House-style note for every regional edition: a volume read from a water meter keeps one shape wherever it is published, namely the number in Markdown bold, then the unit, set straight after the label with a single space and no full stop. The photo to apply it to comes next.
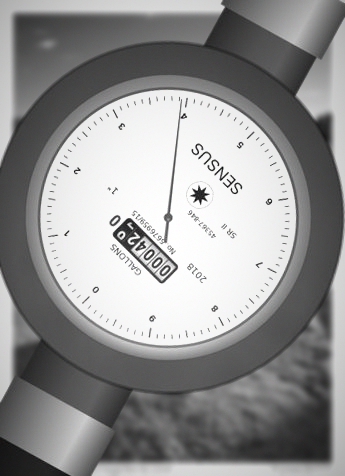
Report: **4263.9** gal
